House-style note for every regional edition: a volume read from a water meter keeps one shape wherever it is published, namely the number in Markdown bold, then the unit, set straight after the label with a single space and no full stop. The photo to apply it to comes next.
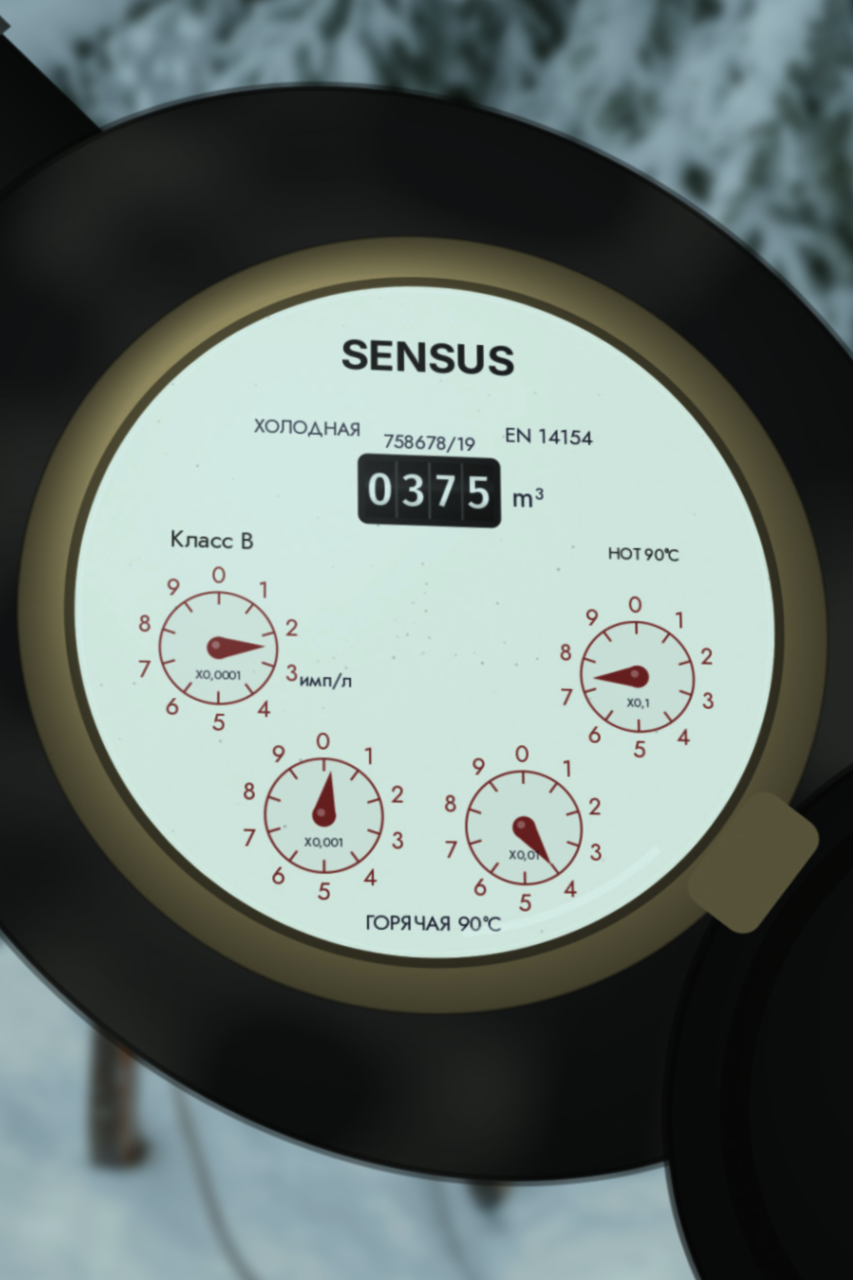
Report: **375.7402** m³
